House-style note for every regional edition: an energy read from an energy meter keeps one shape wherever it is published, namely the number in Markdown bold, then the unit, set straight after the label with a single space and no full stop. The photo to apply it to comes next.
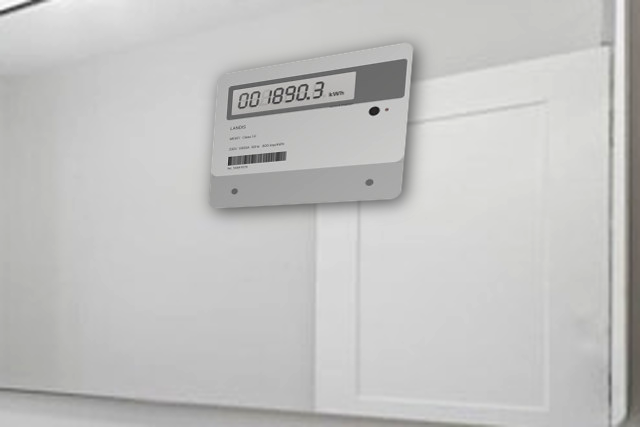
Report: **1890.3** kWh
